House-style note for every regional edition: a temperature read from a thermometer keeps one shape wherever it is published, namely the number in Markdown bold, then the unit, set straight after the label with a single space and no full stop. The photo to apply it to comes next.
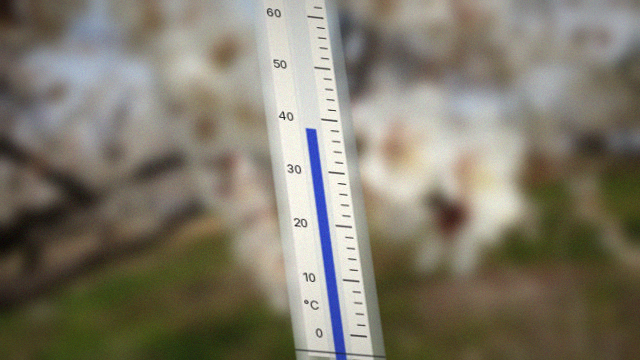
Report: **38** °C
